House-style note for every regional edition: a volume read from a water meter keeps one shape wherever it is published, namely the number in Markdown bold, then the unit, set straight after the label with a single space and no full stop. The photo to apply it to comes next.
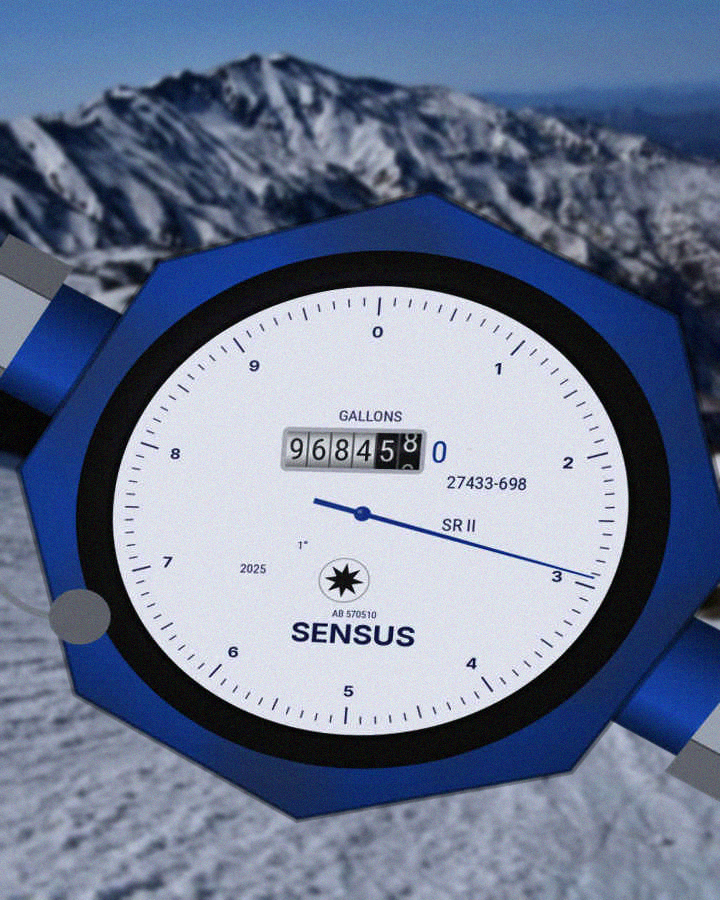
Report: **9684582.9** gal
